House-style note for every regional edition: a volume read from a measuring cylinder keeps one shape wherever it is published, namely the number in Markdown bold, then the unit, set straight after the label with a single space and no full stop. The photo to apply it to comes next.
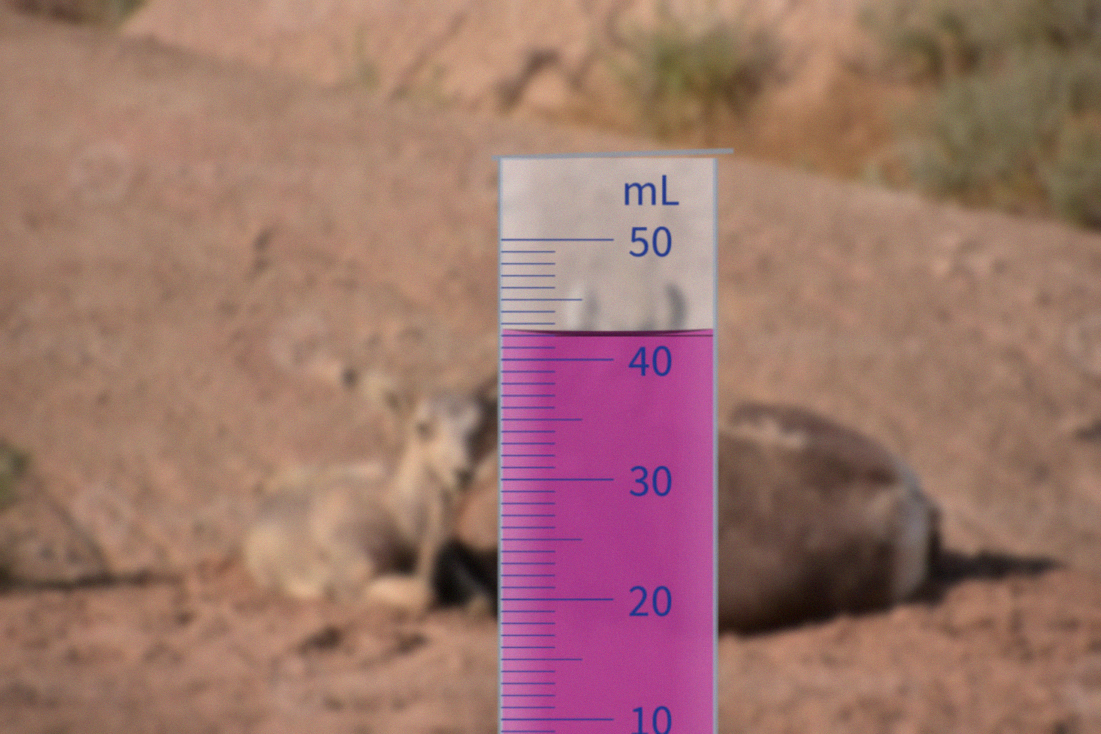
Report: **42** mL
